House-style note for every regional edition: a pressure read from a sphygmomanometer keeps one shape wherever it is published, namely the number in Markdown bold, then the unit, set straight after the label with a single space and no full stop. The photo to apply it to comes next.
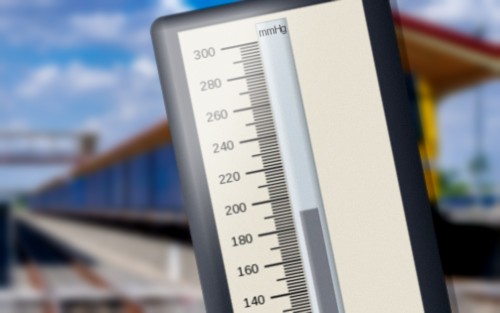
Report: **190** mmHg
